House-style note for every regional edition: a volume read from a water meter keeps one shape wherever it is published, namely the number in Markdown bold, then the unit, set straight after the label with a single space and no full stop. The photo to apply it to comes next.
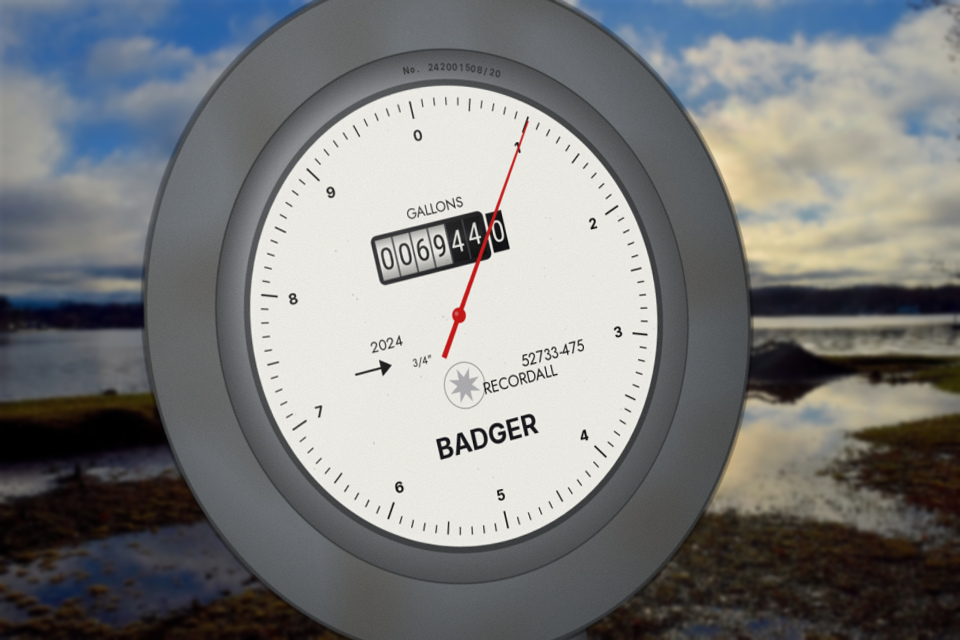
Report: **69441.0** gal
